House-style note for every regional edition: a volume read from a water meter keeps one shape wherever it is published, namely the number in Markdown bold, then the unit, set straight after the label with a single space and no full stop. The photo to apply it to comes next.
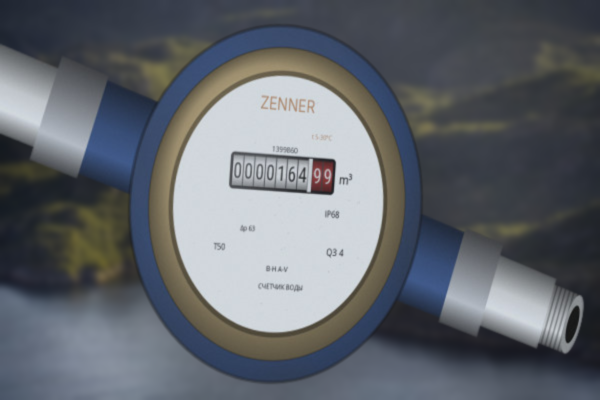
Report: **164.99** m³
